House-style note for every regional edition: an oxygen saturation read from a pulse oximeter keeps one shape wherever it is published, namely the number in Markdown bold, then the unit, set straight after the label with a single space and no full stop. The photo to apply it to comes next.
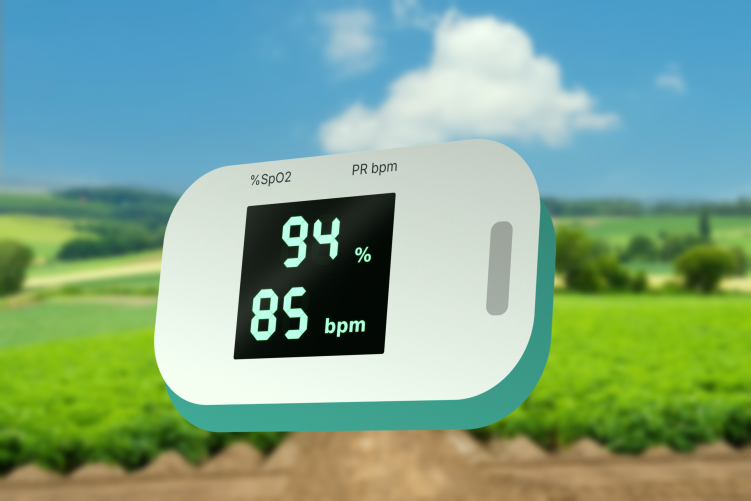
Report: **94** %
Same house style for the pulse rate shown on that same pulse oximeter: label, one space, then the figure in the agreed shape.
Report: **85** bpm
